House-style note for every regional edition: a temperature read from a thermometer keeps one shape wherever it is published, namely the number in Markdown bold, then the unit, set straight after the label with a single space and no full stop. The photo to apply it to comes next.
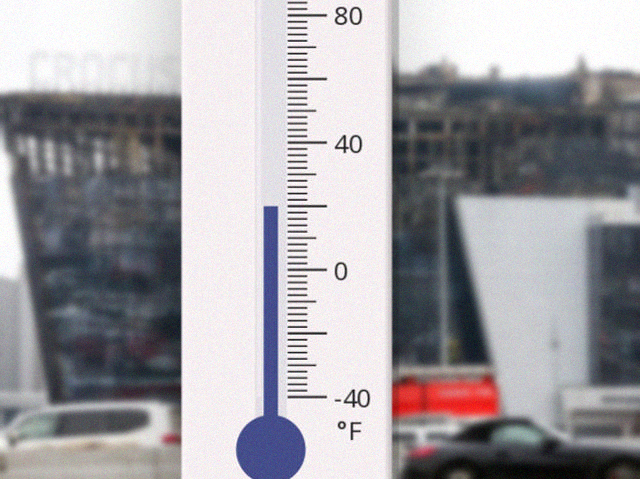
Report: **20** °F
